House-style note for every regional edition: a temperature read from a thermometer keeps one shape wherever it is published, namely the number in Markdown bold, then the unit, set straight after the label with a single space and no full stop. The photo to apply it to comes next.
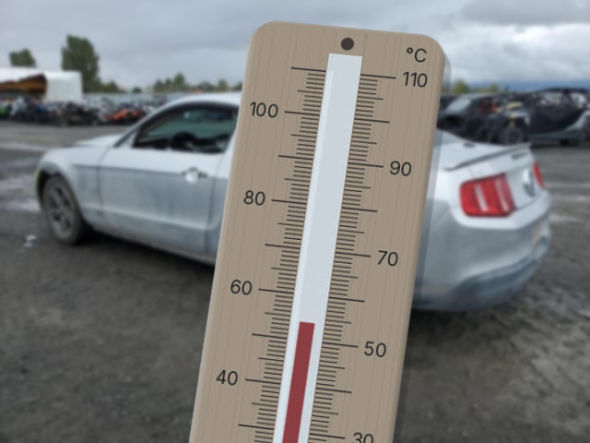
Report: **54** °C
